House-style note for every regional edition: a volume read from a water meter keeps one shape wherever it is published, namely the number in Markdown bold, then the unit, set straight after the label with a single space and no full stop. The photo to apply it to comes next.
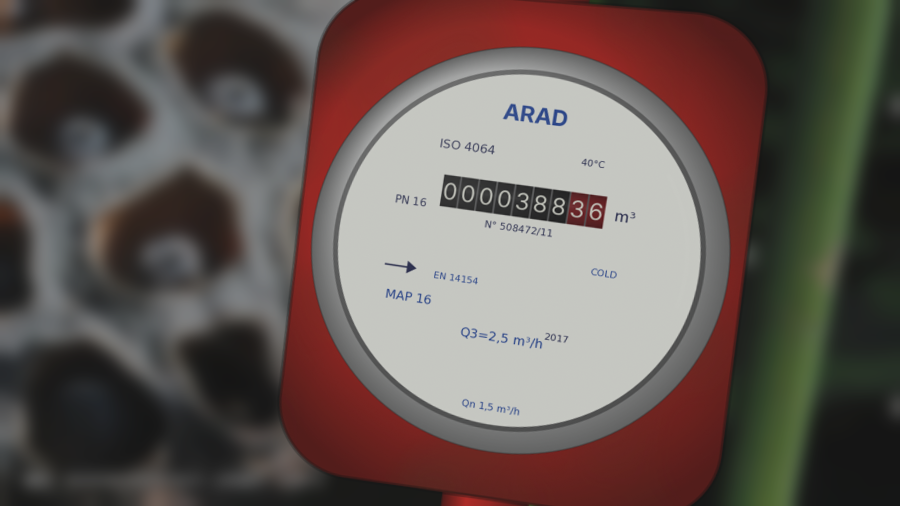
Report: **388.36** m³
